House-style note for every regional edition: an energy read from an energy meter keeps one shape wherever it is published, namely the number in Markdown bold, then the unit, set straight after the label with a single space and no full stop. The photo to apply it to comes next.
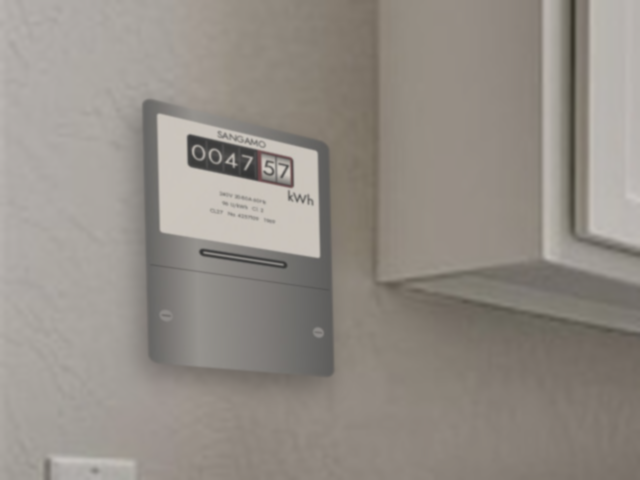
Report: **47.57** kWh
